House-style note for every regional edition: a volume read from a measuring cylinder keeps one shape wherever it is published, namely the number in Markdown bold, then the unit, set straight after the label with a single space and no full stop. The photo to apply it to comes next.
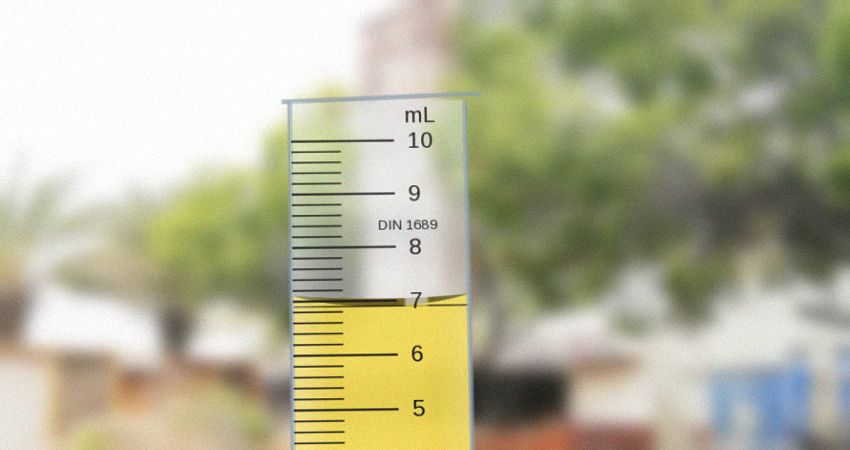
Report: **6.9** mL
